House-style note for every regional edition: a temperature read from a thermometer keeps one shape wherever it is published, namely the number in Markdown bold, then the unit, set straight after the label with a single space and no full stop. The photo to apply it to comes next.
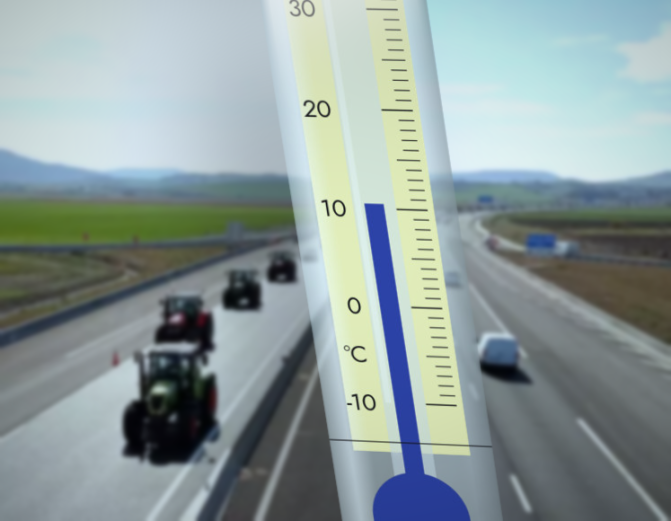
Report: **10.5** °C
